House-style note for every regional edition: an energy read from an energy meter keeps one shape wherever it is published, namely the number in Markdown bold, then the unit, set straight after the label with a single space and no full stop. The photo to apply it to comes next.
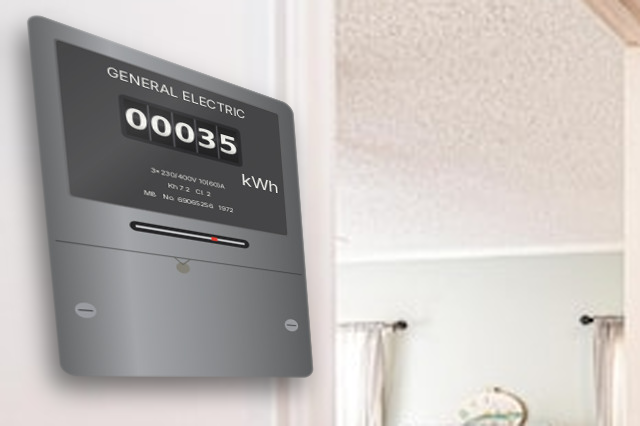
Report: **35** kWh
